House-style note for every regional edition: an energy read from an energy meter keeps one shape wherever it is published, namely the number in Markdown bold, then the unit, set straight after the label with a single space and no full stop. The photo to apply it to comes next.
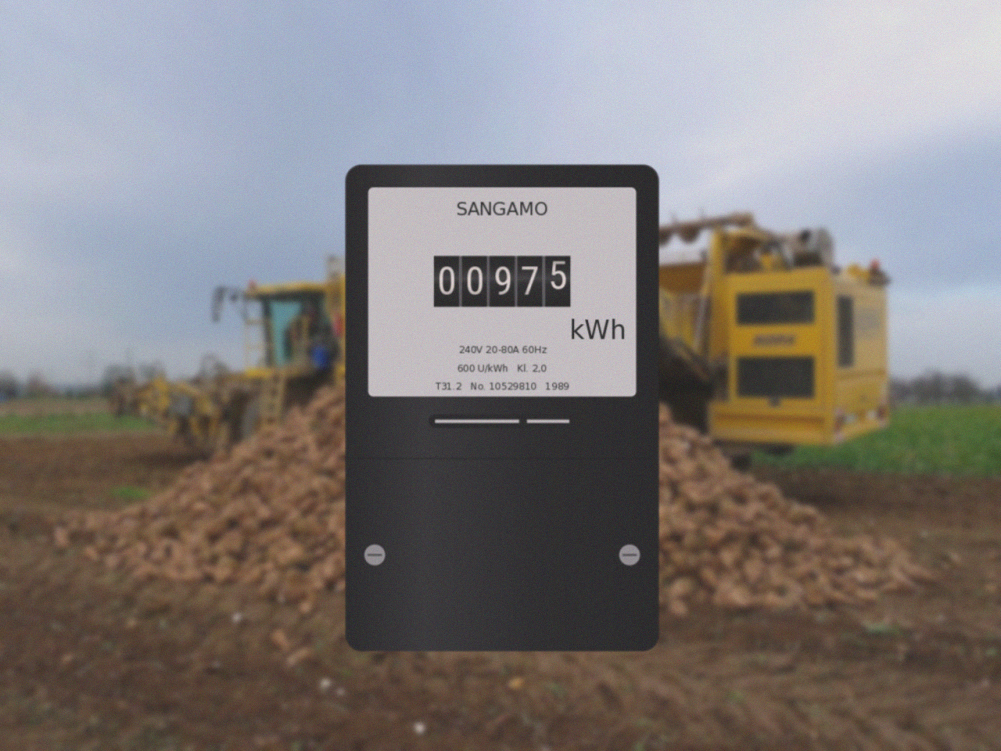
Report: **975** kWh
